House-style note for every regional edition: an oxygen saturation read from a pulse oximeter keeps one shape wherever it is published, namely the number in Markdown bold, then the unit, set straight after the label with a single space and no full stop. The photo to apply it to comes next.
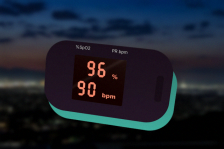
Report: **96** %
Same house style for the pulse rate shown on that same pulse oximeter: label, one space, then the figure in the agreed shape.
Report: **90** bpm
